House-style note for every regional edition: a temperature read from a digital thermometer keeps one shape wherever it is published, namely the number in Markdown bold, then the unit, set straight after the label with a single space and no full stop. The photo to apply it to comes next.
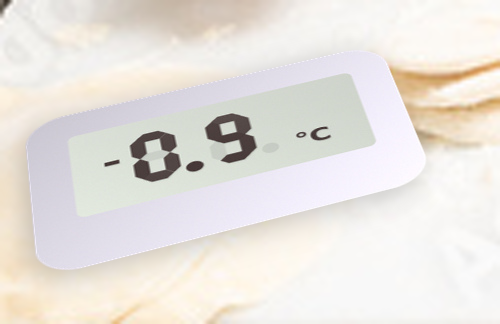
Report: **-0.9** °C
